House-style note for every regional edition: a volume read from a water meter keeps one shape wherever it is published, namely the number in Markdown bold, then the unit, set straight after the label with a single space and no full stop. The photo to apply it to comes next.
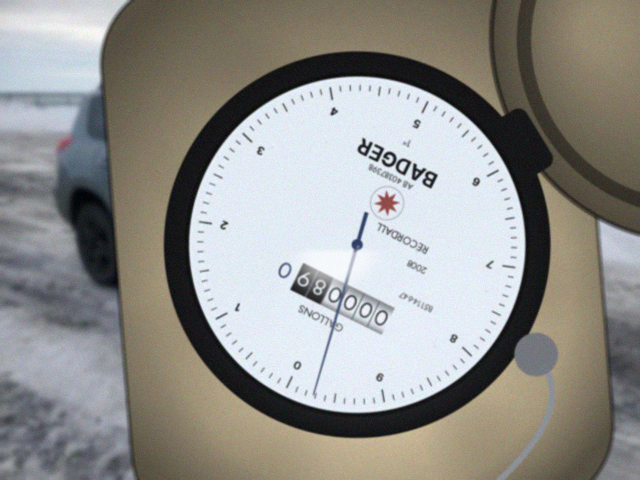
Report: **889.7** gal
